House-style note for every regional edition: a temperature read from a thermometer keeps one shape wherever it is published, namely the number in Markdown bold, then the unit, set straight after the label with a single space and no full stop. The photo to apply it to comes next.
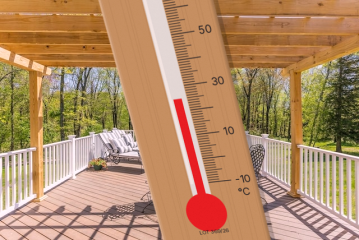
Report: **25** °C
